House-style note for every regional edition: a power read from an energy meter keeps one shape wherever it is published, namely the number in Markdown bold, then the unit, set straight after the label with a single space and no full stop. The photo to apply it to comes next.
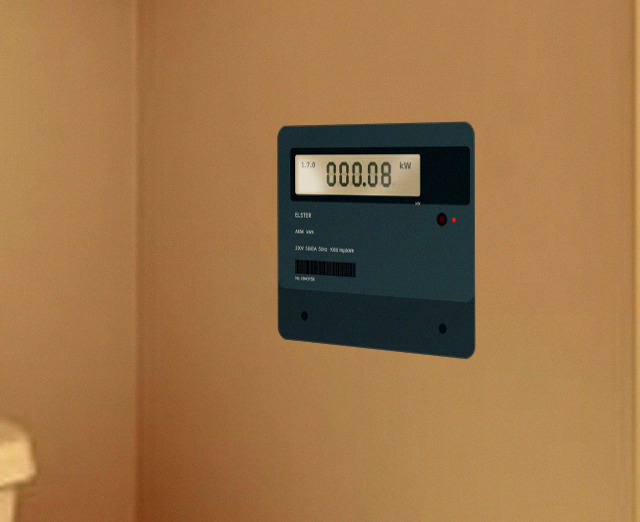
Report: **0.08** kW
